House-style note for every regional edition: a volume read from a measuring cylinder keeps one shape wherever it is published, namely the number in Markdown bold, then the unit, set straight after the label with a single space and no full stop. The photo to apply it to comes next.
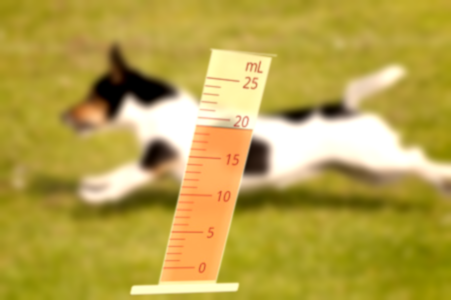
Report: **19** mL
